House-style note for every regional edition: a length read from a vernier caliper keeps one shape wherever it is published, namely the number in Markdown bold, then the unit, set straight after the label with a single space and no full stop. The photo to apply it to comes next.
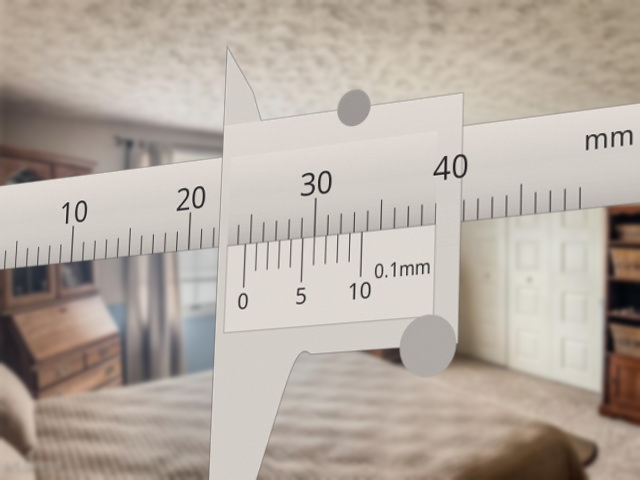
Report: **24.6** mm
